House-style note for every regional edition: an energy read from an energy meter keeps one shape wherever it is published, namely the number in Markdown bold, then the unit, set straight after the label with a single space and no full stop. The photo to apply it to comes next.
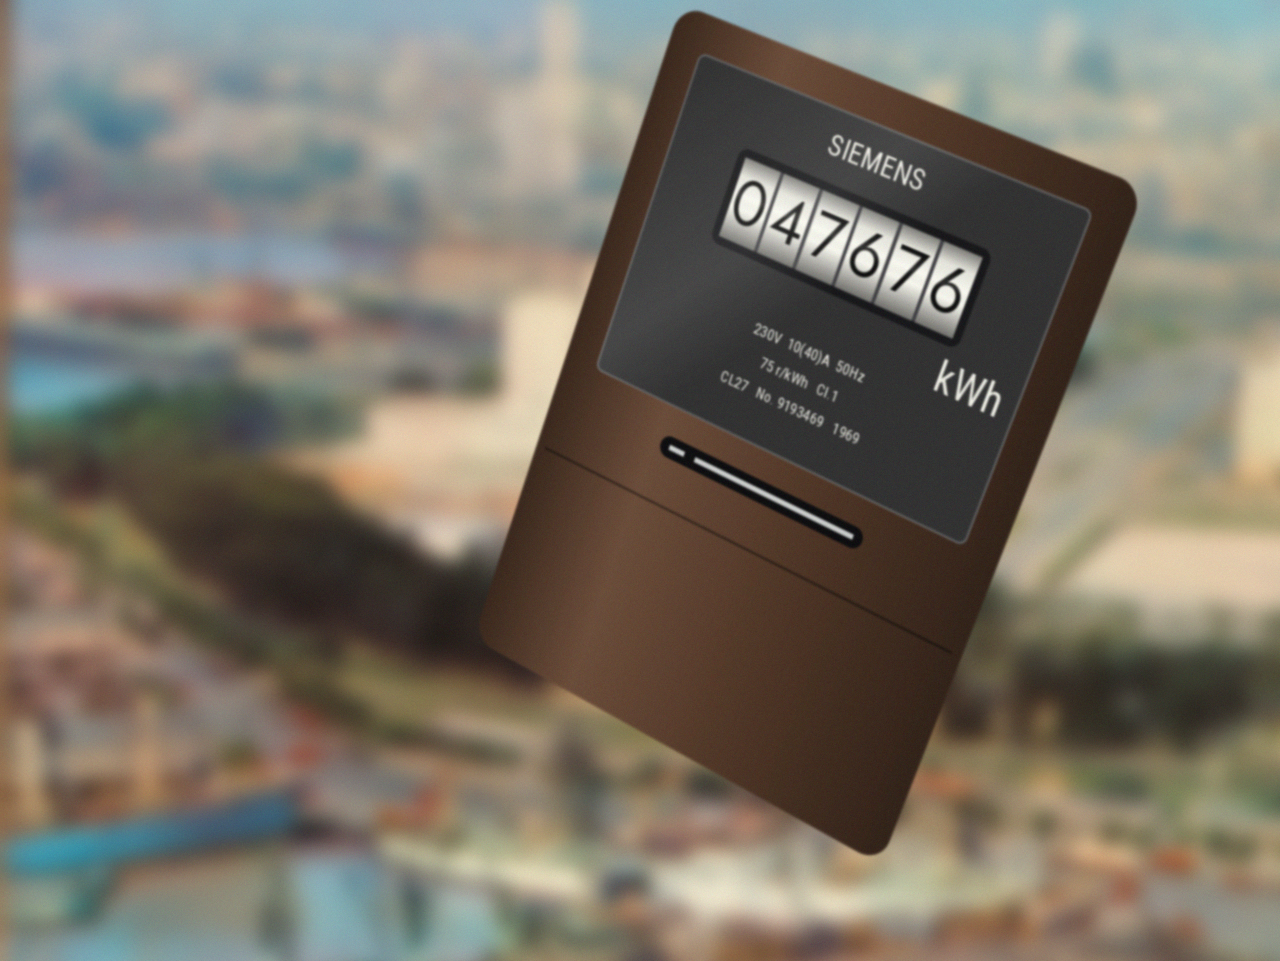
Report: **47676** kWh
